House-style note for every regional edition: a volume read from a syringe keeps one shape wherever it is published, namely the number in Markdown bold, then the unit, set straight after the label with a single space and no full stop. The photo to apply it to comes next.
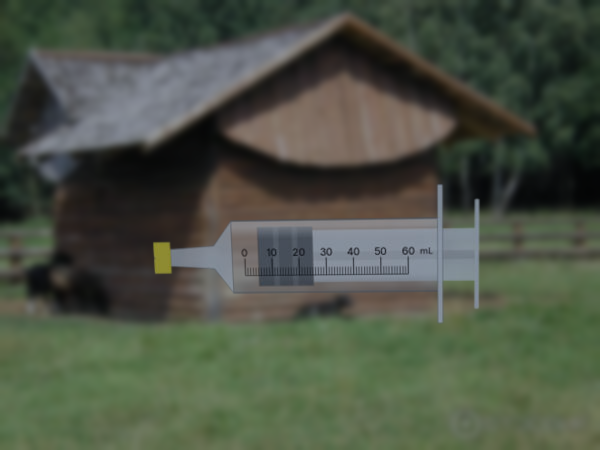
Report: **5** mL
